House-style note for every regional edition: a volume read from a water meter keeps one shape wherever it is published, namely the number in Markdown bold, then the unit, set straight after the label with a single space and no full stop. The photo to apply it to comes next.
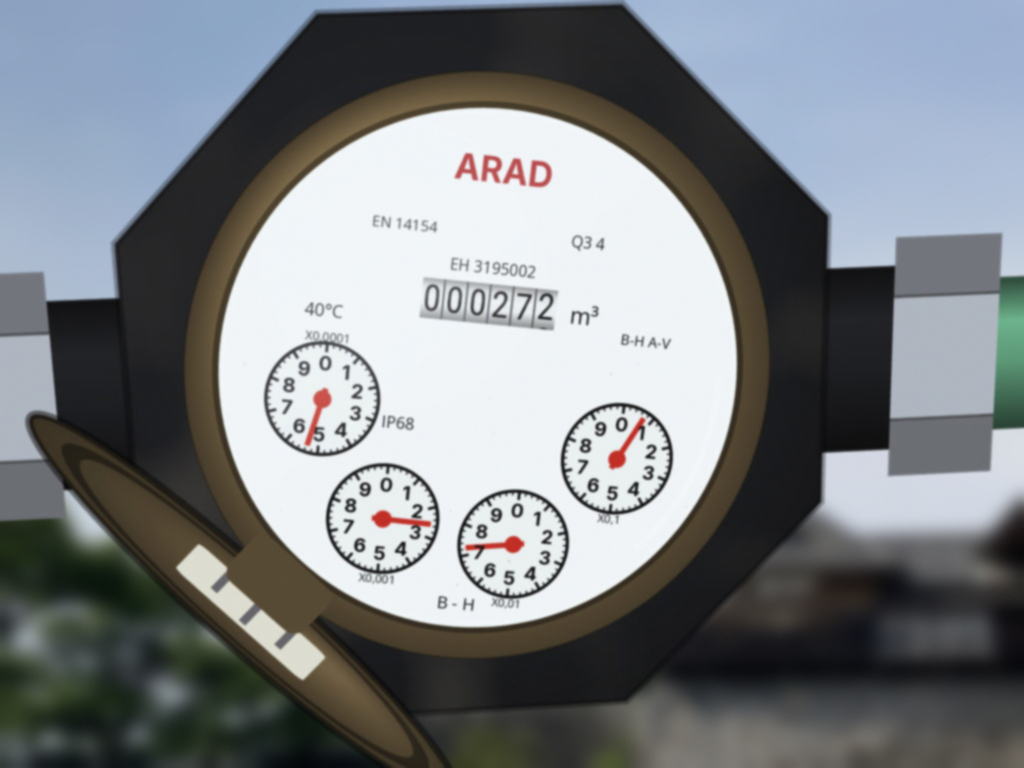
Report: **272.0725** m³
